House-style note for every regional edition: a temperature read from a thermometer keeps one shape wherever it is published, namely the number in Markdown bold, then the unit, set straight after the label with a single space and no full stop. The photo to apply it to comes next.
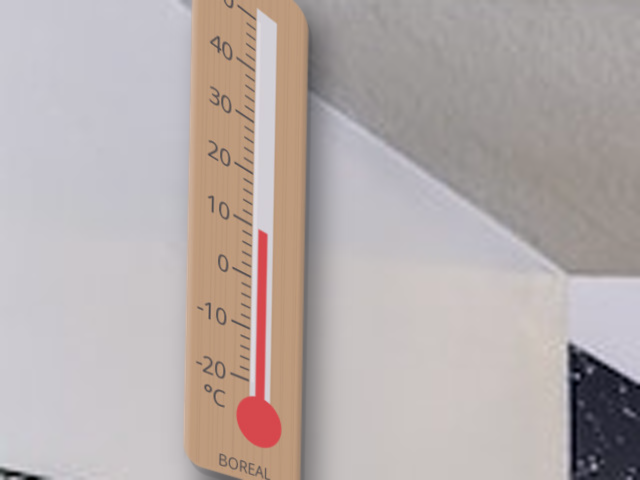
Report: **10** °C
